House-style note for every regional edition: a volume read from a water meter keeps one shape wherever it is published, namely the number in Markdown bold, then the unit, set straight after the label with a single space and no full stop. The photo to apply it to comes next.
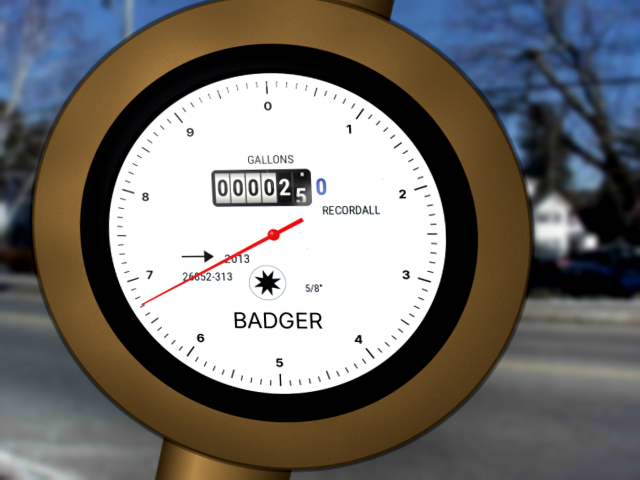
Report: **246.7** gal
